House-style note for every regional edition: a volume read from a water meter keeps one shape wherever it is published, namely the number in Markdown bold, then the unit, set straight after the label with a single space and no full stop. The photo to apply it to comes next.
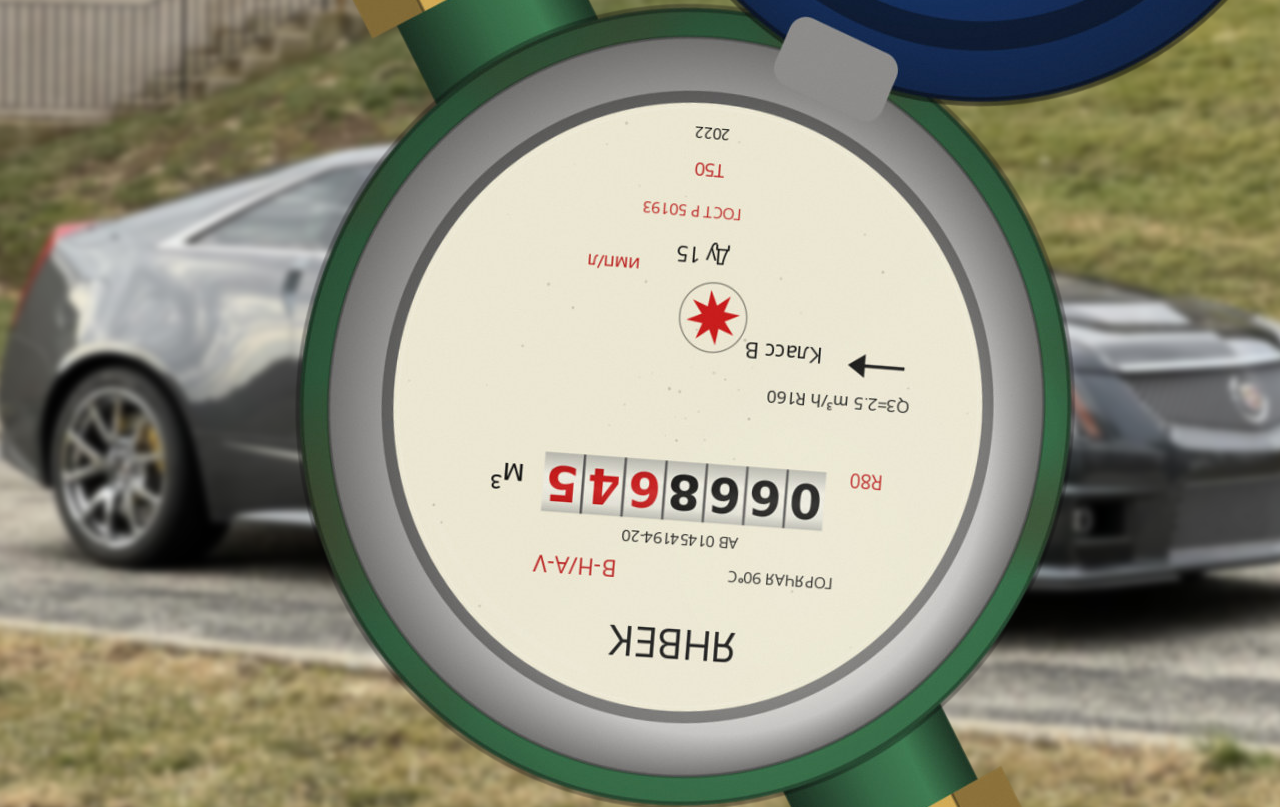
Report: **668.645** m³
